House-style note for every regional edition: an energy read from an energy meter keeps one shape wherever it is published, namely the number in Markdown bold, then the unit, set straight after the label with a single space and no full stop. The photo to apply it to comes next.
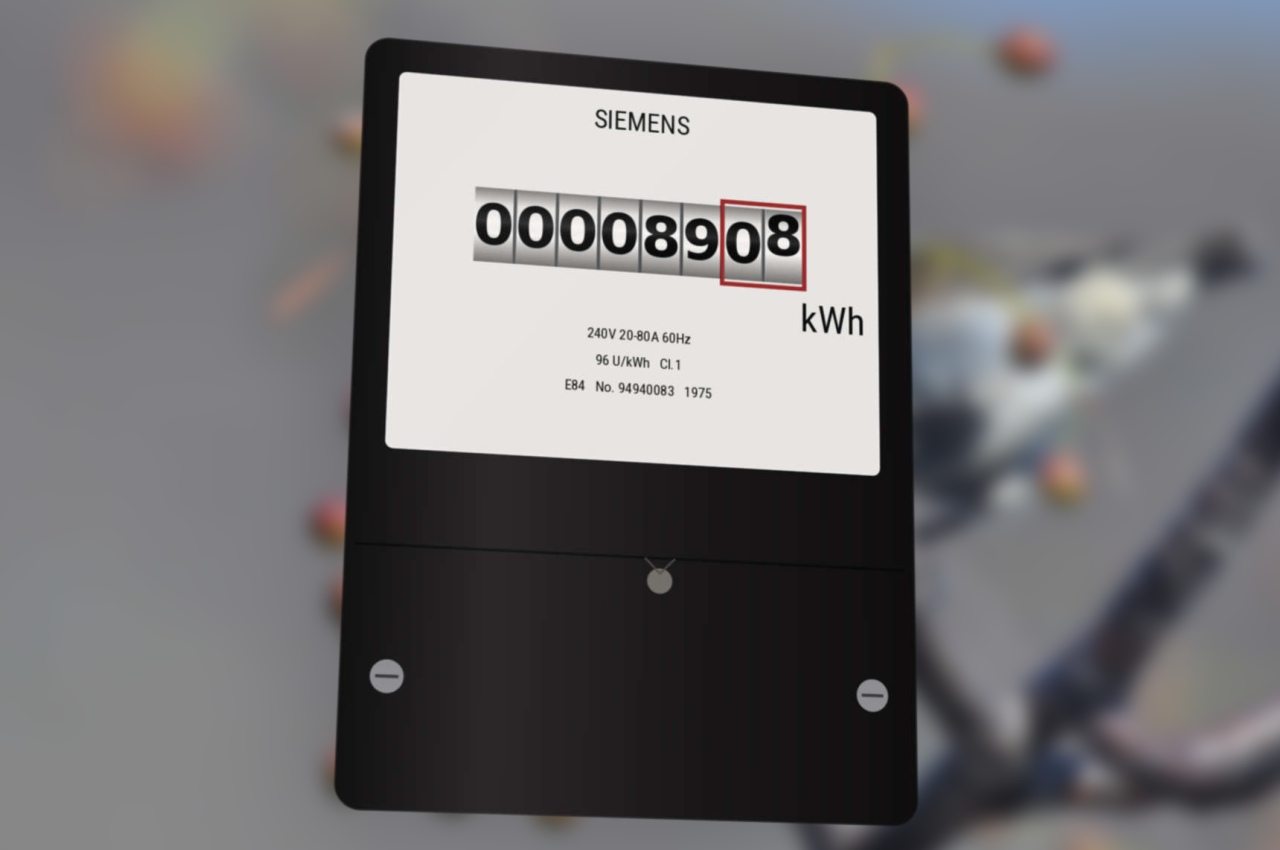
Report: **89.08** kWh
